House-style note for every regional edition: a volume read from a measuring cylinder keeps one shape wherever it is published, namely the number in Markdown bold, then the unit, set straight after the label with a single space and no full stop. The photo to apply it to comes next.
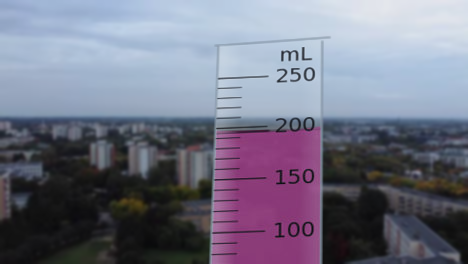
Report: **195** mL
